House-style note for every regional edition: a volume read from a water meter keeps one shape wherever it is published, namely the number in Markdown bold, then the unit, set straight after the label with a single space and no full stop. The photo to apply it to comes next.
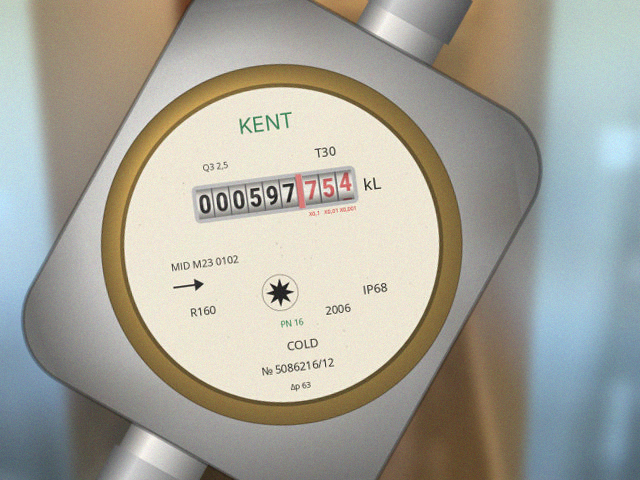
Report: **597.754** kL
